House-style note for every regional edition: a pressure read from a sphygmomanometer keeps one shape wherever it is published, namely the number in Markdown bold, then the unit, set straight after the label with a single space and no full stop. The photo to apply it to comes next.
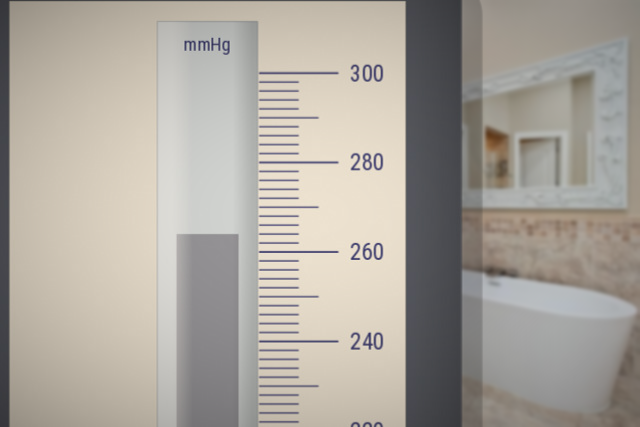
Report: **264** mmHg
